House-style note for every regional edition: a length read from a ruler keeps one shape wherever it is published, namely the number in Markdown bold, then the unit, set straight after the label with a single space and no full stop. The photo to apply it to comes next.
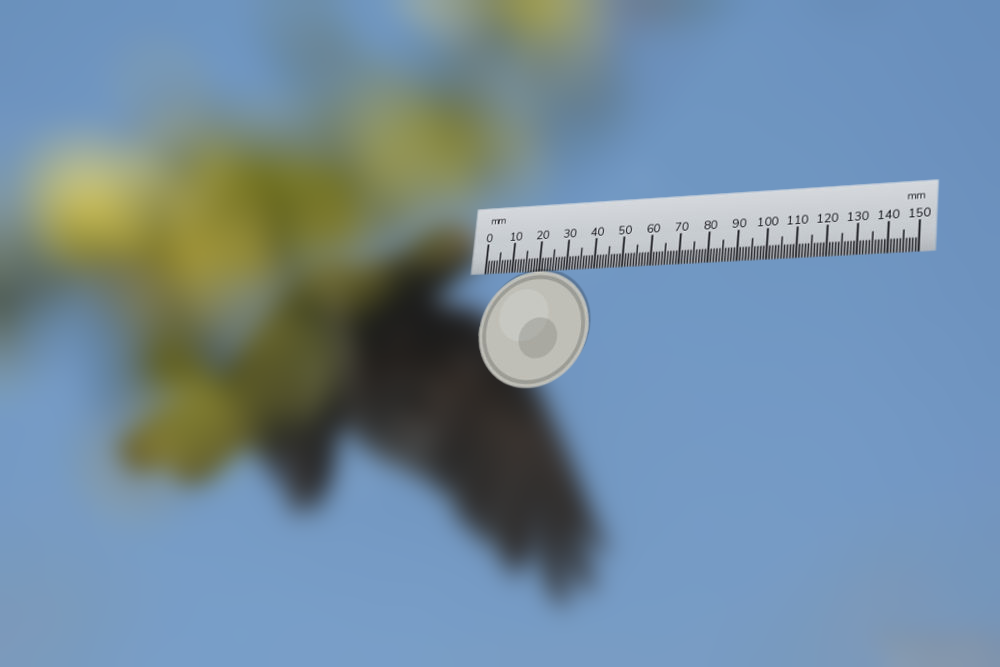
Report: **40** mm
